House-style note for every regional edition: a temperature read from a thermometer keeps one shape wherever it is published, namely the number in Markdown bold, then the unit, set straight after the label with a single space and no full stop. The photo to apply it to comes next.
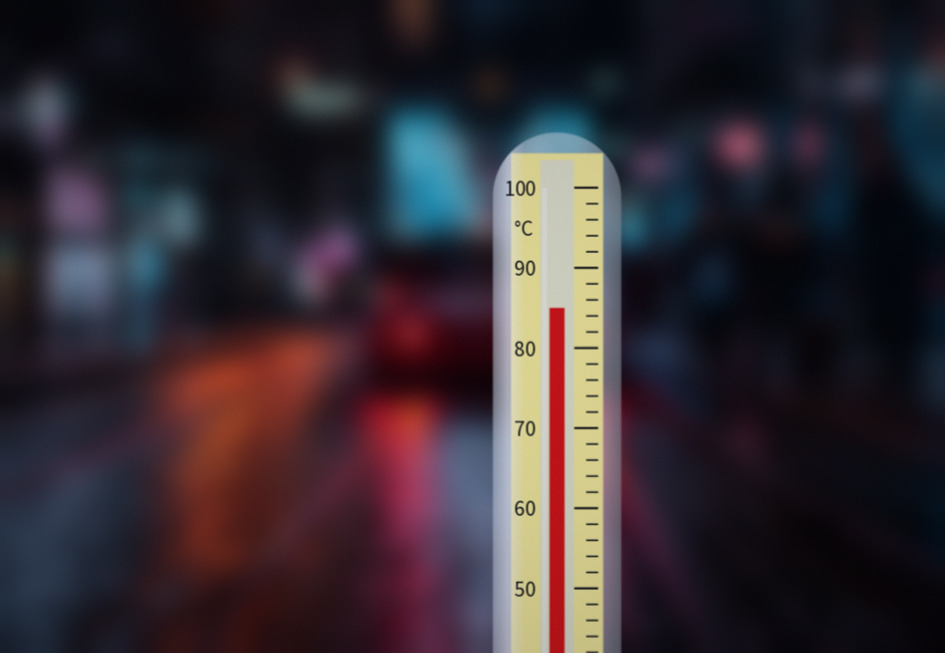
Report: **85** °C
